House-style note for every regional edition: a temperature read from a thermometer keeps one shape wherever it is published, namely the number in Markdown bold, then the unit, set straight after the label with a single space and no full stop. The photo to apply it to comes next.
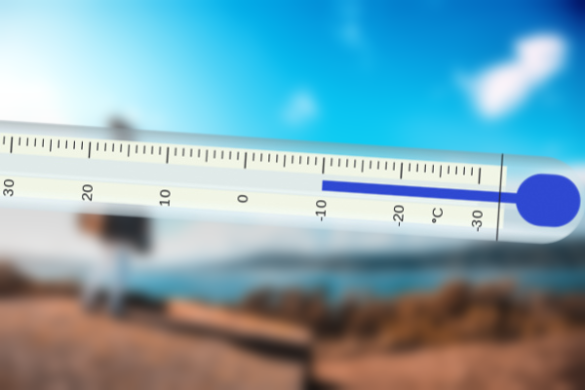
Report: **-10** °C
